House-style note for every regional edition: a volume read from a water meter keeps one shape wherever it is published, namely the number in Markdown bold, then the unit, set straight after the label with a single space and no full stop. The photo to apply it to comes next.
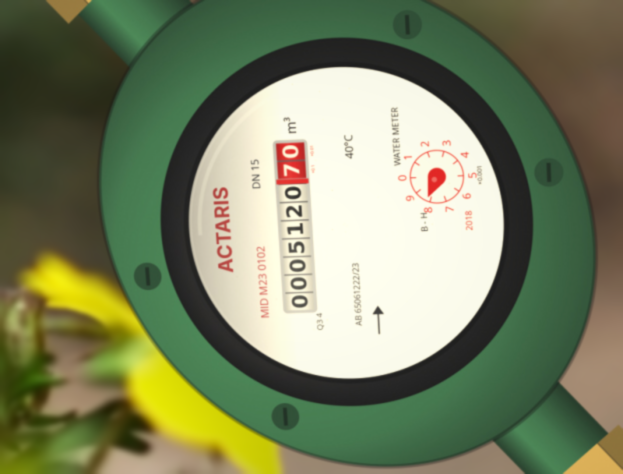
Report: **5120.708** m³
